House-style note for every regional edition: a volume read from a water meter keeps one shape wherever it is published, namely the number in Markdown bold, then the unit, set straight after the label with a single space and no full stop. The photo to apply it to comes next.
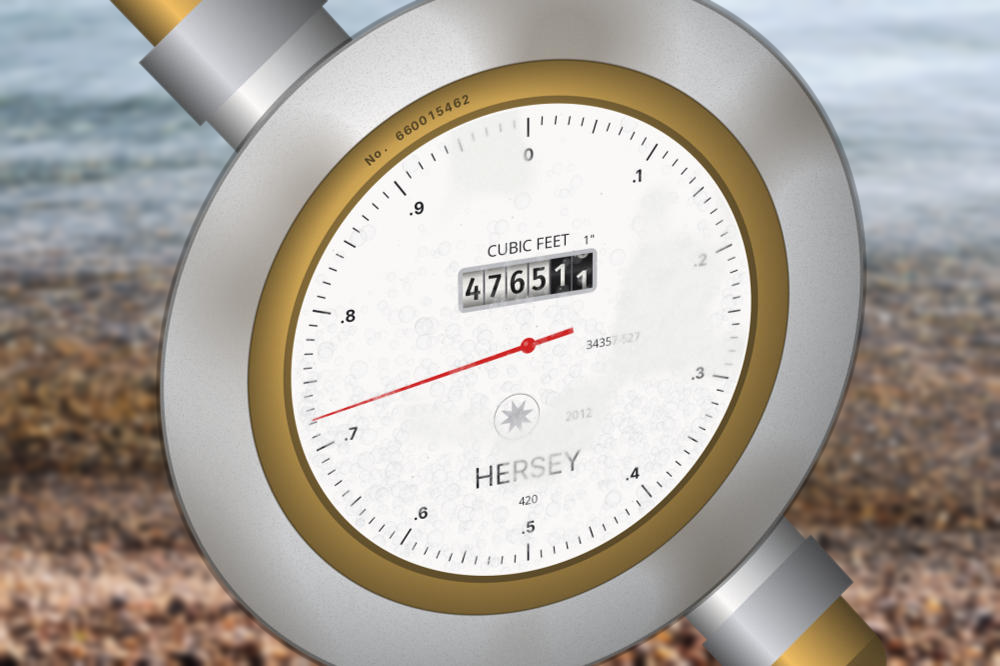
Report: **476510.72** ft³
